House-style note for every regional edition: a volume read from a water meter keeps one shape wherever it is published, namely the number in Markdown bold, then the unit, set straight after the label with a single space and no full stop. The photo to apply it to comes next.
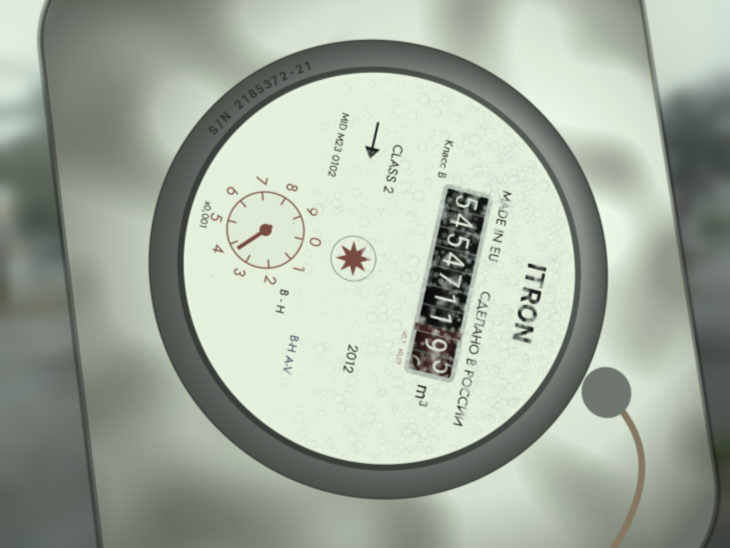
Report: **5454711.953** m³
